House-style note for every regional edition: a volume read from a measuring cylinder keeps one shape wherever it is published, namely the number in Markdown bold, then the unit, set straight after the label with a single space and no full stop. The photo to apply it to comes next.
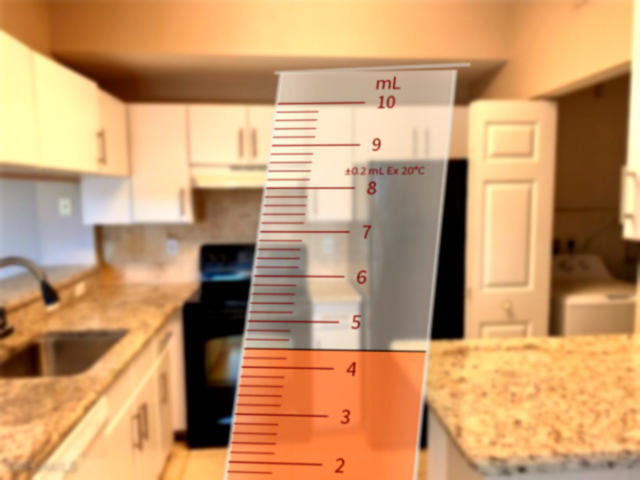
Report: **4.4** mL
